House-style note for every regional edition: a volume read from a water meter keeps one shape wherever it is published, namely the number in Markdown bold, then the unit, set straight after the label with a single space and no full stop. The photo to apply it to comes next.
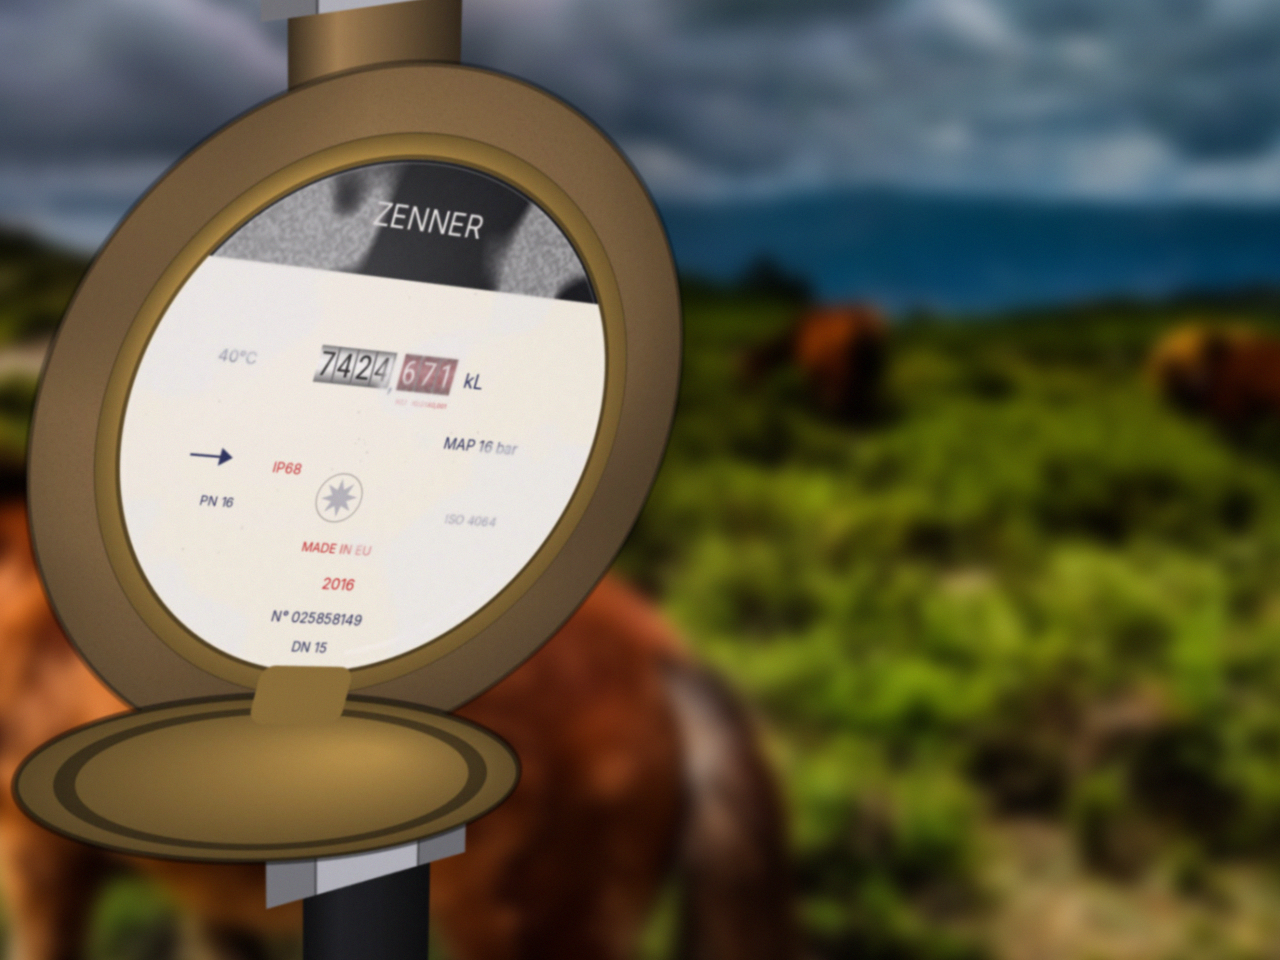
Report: **7424.671** kL
